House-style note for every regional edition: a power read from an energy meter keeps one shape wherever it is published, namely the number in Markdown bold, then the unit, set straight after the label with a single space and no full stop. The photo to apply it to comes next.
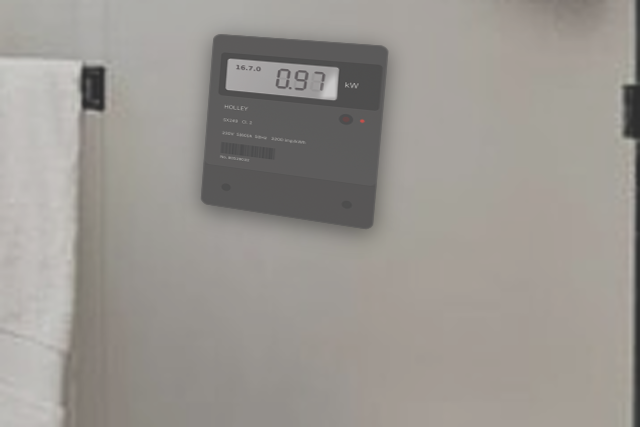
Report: **0.97** kW
